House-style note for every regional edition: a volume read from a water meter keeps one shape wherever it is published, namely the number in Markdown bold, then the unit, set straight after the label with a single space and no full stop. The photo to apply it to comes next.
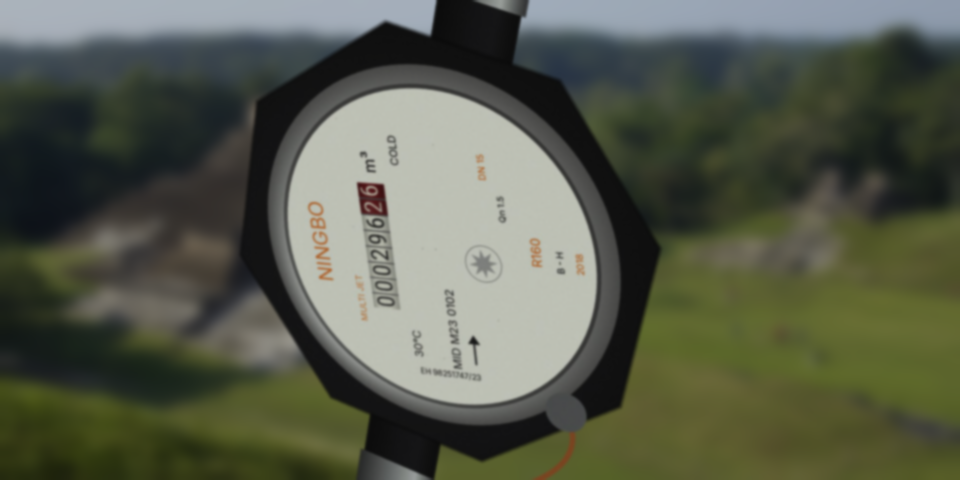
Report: **296.26** m³
